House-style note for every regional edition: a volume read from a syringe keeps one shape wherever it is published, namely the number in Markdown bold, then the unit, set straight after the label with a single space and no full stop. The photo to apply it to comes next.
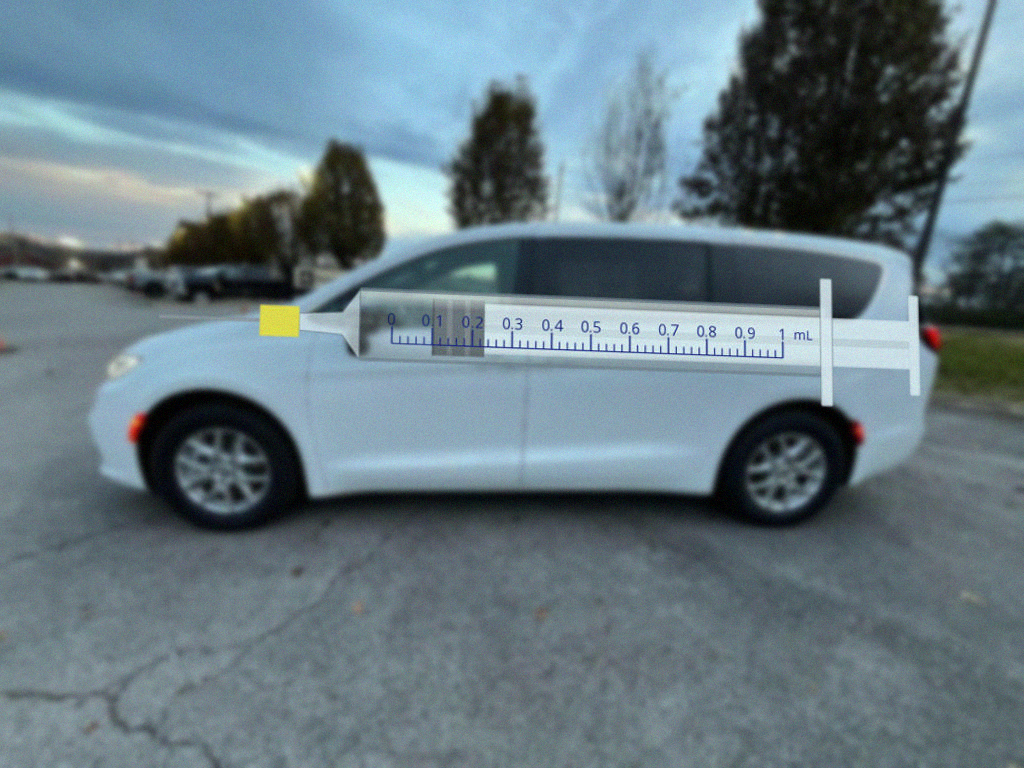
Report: **0.1** mL
